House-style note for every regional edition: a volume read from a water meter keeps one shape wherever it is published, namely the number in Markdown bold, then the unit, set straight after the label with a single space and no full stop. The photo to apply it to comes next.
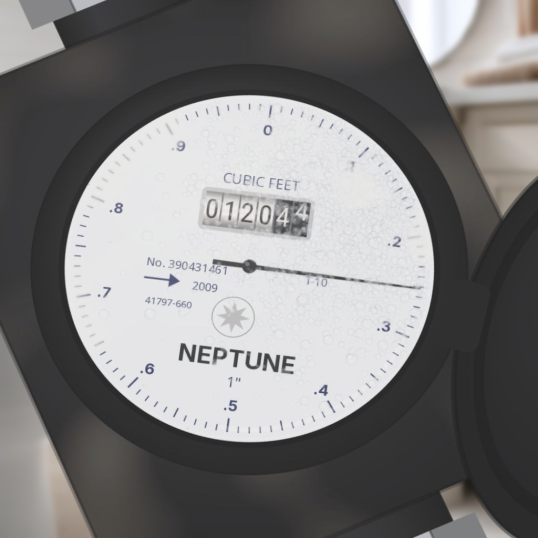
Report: **12044.25** ft³
